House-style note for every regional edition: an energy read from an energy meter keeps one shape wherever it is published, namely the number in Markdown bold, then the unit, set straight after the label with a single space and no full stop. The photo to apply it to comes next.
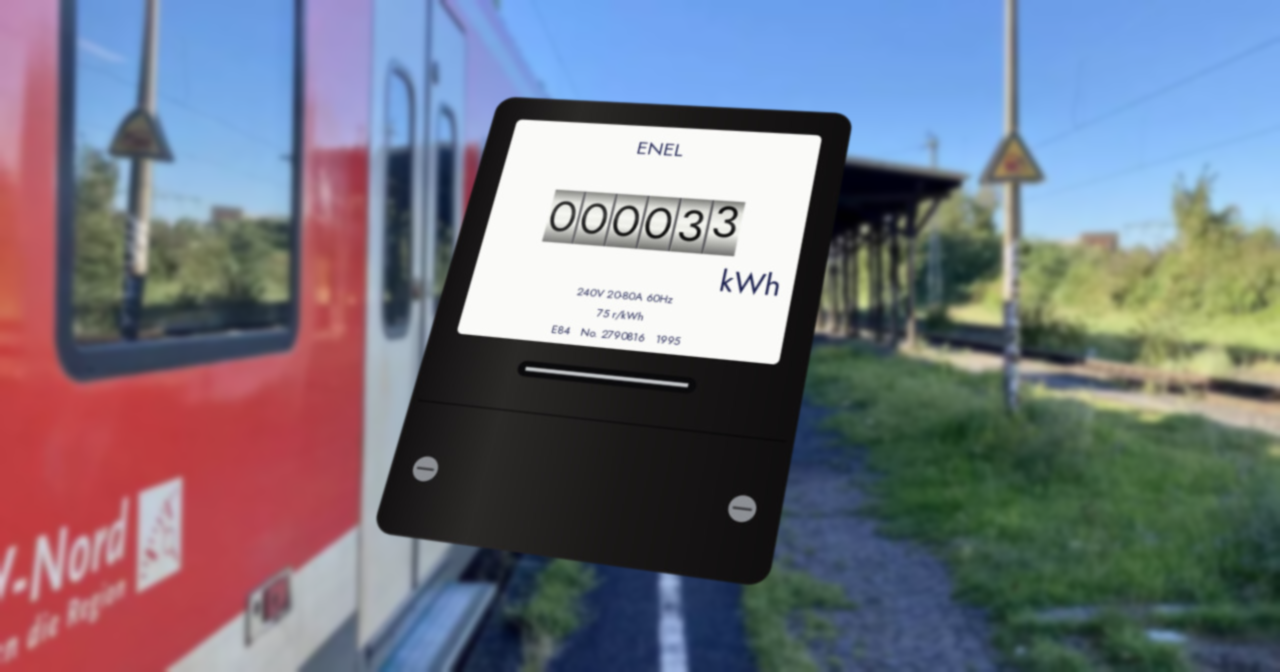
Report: **33** kWh
